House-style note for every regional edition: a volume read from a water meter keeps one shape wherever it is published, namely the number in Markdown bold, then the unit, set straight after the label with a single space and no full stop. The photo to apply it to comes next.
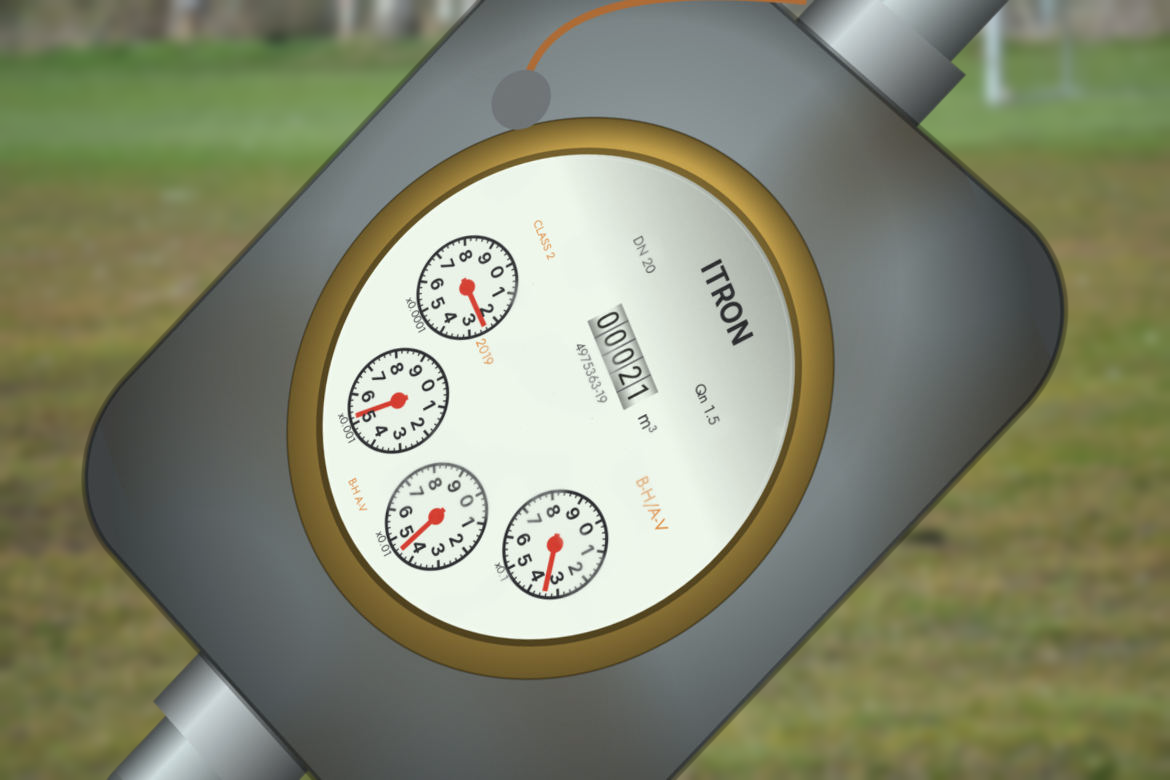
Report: **21.3452** m³
